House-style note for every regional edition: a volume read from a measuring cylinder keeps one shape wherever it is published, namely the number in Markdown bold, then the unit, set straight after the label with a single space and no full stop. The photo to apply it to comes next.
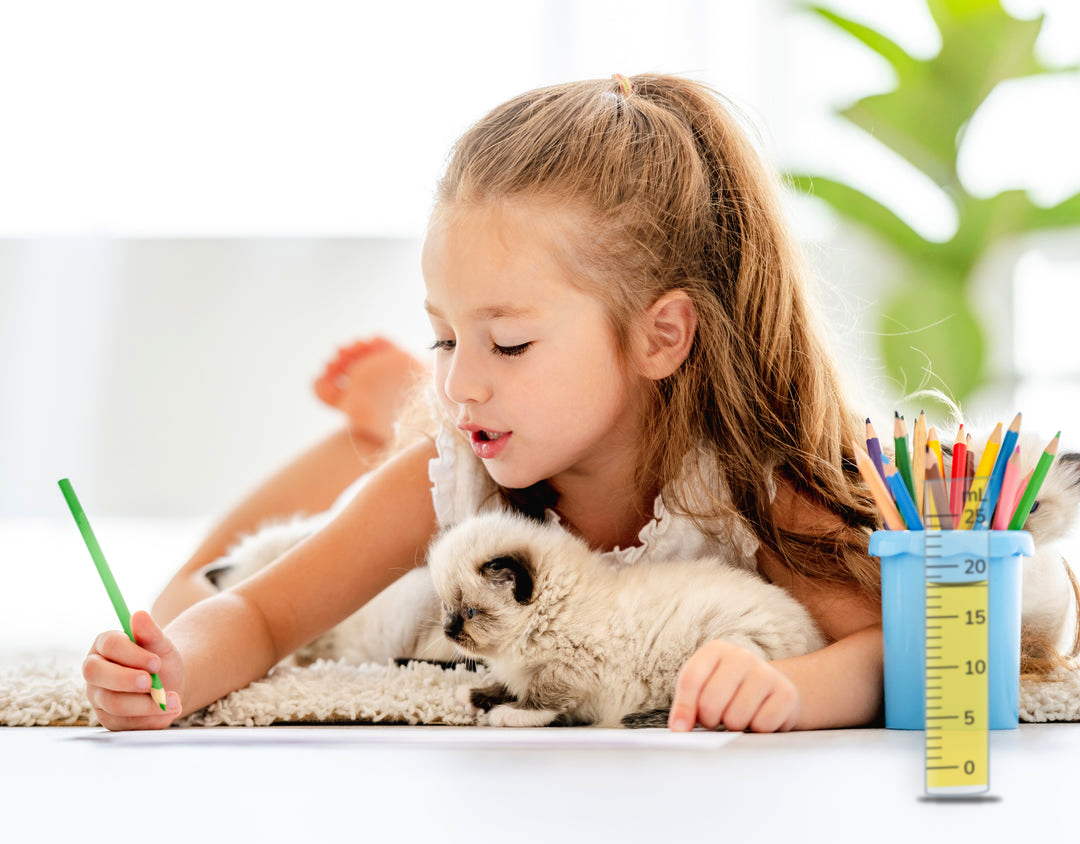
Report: **18** mL
